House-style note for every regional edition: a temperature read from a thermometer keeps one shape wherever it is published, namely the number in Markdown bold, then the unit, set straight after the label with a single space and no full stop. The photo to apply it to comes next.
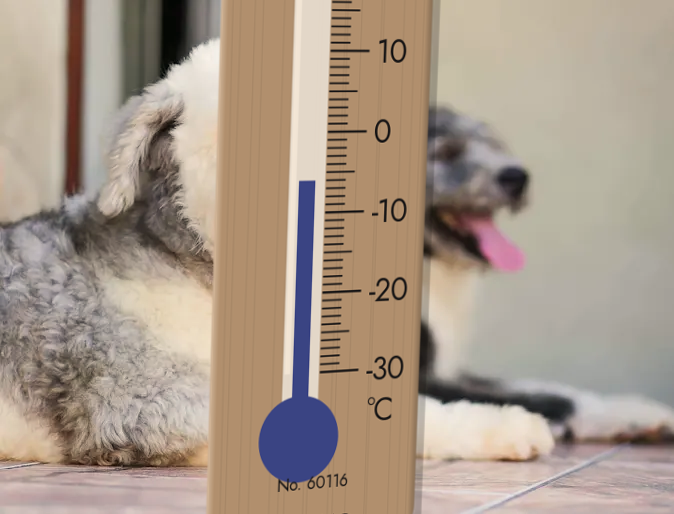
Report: **-6** °C
